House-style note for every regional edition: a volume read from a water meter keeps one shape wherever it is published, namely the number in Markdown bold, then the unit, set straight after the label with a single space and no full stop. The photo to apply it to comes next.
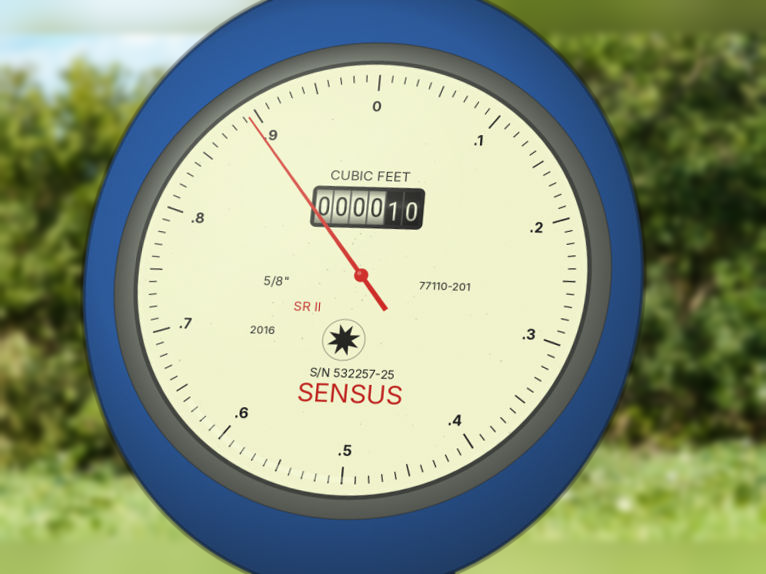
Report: **9.89** ft³
